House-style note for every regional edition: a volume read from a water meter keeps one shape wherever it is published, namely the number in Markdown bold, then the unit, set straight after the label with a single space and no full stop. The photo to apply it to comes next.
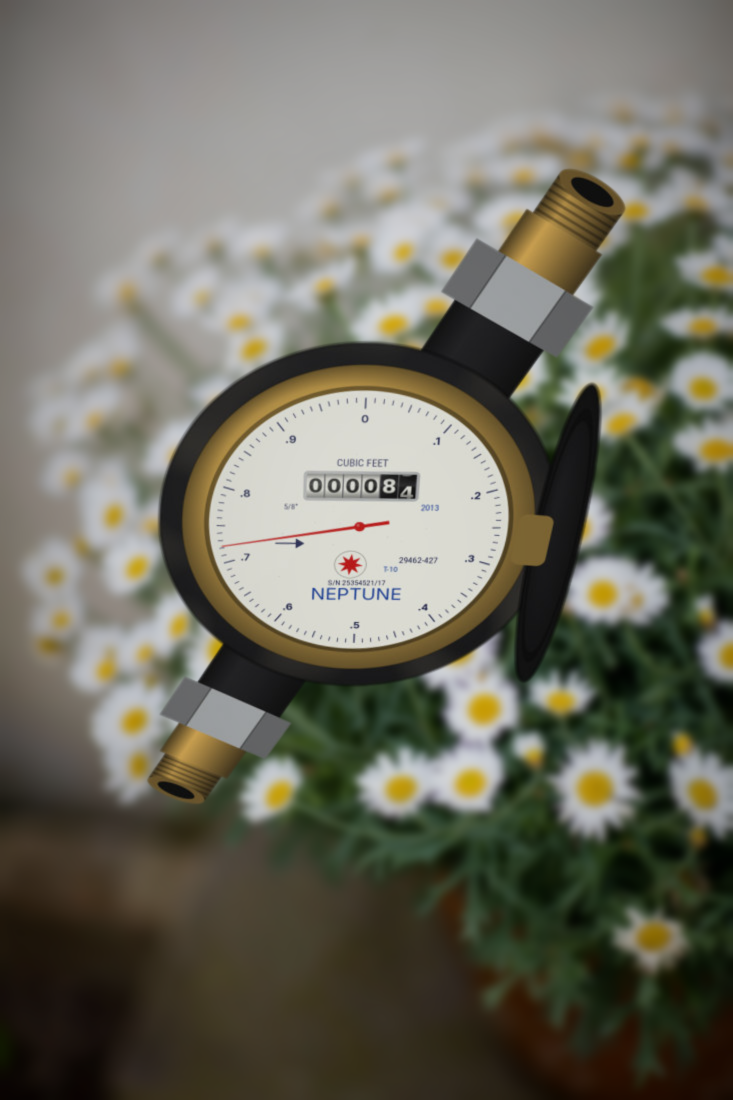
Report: **83.72** ft³
